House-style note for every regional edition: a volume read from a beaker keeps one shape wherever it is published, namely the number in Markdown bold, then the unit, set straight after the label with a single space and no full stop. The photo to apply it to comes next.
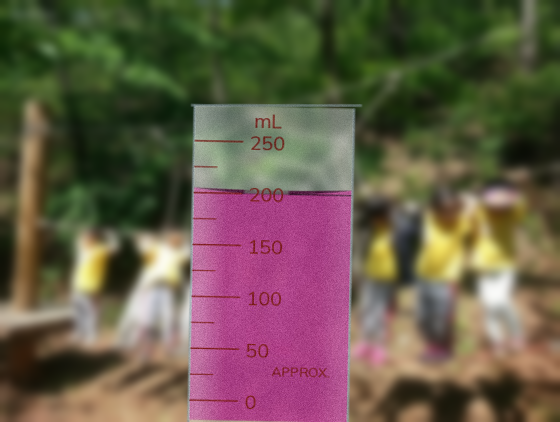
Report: **200** mL
